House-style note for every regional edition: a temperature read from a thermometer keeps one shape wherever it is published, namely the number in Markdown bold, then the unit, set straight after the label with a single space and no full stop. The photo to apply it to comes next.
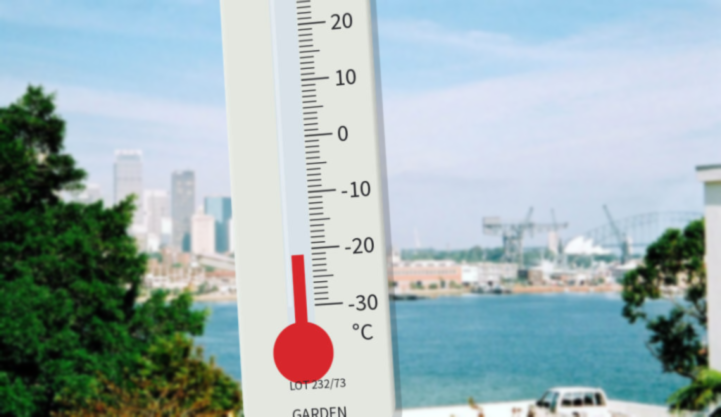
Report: **-21** °C
